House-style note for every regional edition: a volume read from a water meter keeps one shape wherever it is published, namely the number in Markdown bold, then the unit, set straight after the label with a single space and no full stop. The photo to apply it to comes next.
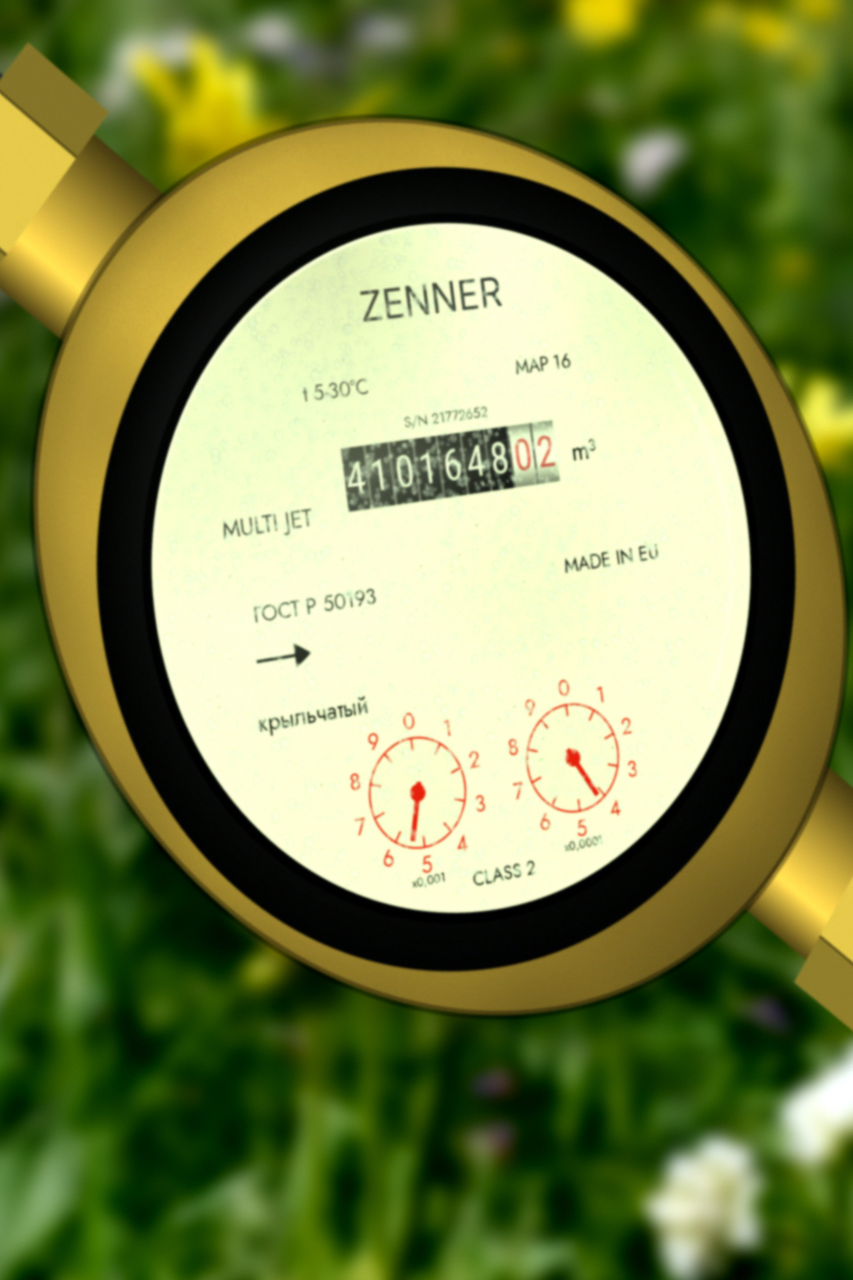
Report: **4101648.0254** m³
